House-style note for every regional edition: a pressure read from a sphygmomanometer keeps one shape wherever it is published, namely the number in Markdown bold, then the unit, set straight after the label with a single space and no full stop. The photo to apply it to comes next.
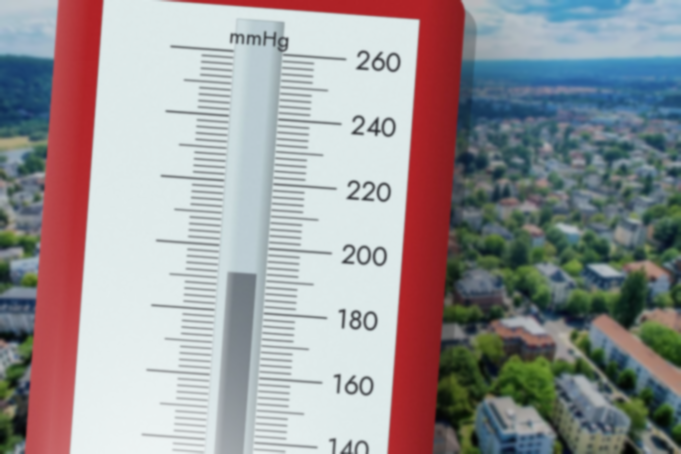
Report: **192** mmHg
